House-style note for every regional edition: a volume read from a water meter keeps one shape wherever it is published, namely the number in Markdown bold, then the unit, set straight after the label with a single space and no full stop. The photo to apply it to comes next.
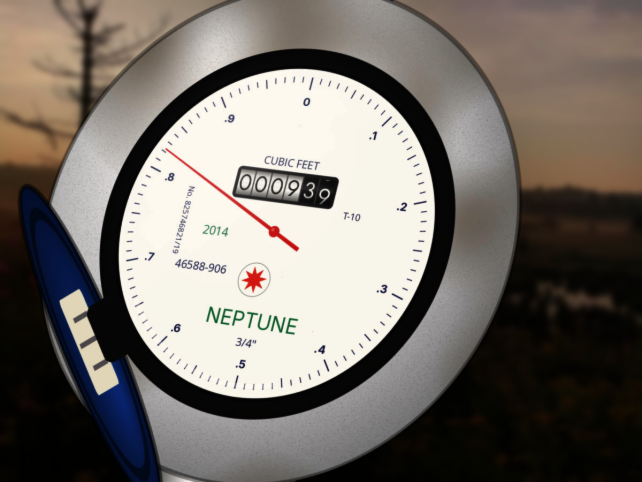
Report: **938.82** ft³
